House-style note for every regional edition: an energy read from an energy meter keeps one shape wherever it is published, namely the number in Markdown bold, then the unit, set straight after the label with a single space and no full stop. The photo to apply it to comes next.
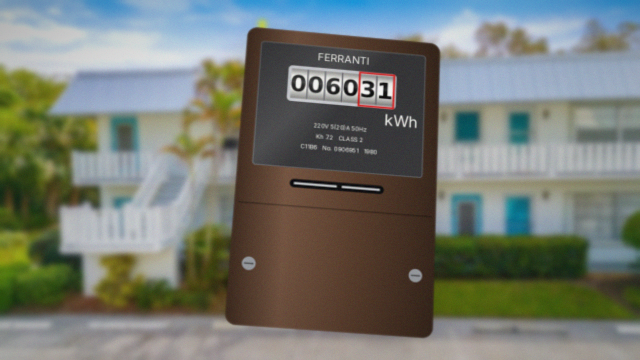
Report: **60.31** kWh
